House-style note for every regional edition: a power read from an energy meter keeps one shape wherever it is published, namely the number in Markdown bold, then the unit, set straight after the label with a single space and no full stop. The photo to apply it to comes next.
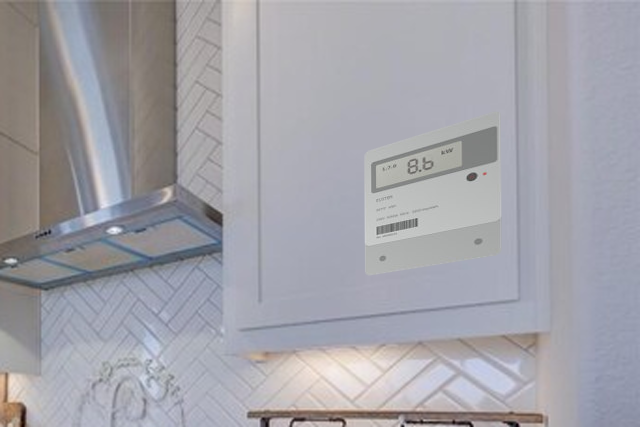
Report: **8.6** kW
